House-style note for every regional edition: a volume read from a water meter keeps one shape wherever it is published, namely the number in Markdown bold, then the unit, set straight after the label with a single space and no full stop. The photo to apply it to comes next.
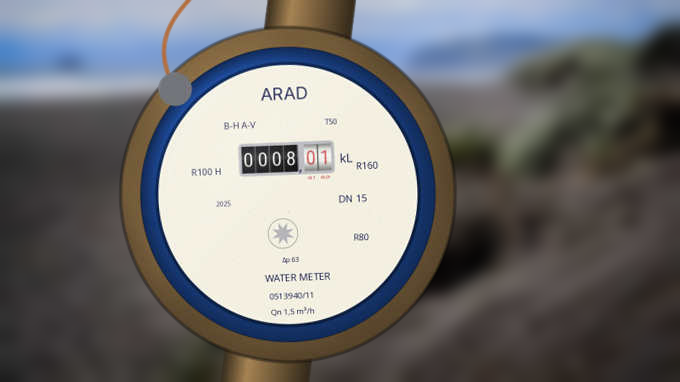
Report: **8.01** kL
